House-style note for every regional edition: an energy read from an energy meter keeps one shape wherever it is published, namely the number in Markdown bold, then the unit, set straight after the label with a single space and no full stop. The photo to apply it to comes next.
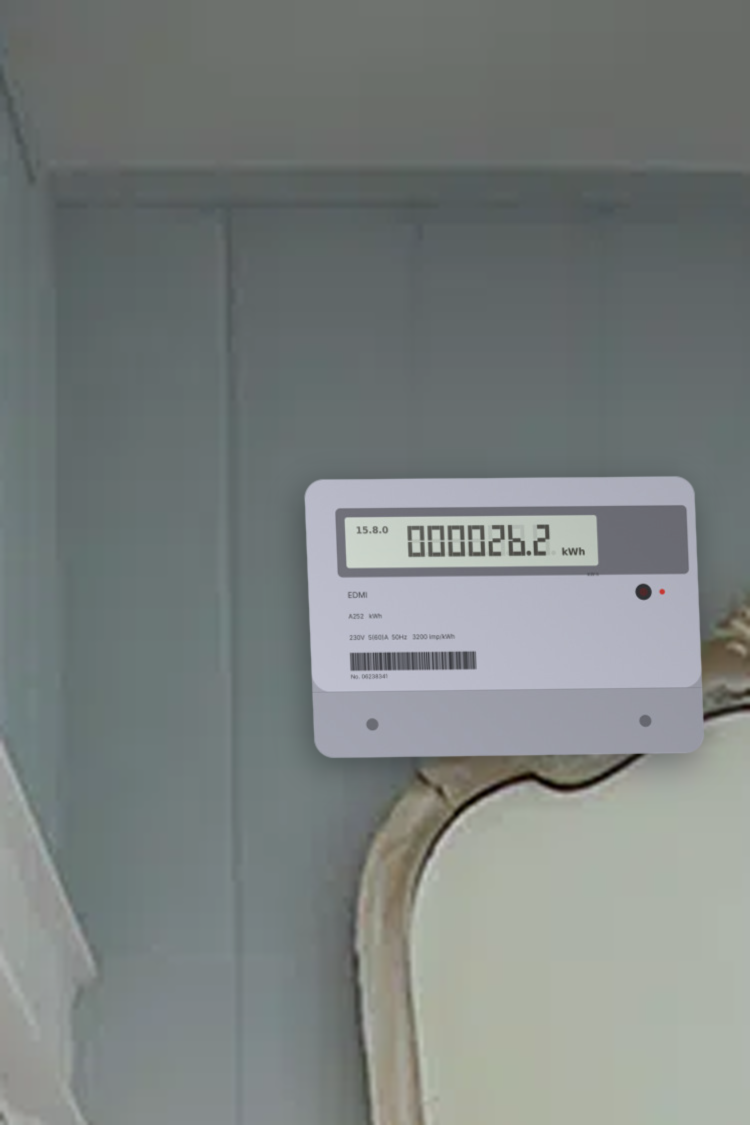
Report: **26.2** kWh
